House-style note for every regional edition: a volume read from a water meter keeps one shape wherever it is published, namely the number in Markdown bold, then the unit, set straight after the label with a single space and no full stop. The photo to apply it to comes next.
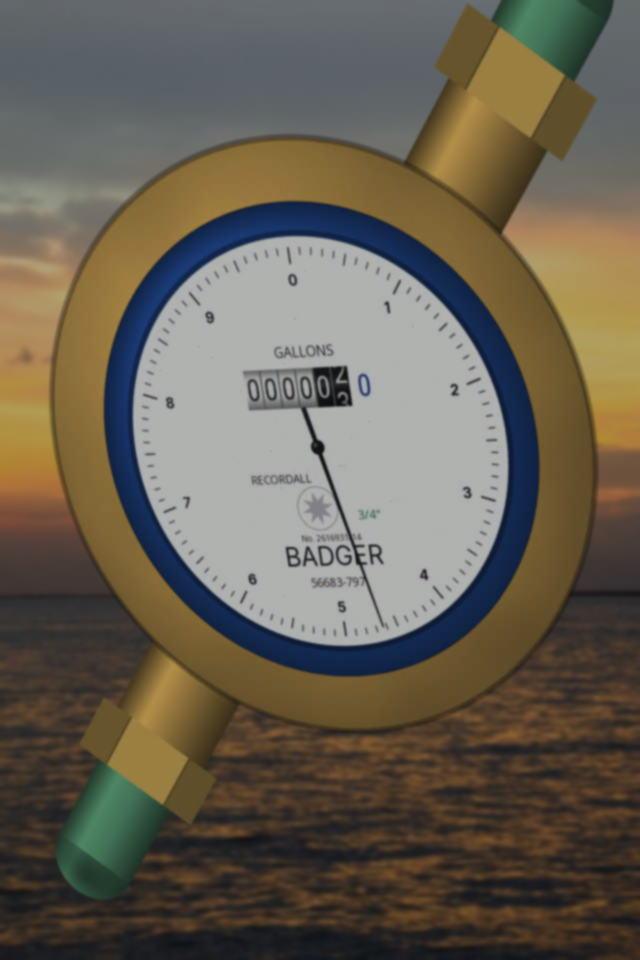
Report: **24.6** gal
